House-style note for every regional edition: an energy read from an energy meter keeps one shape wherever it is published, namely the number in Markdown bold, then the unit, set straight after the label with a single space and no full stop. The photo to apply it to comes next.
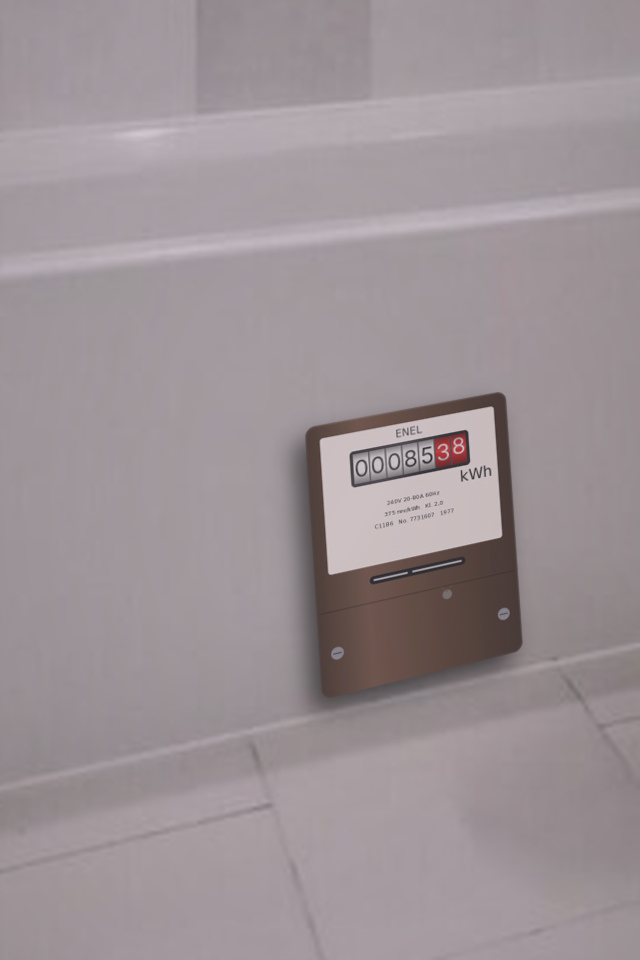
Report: **85.38** kWh
